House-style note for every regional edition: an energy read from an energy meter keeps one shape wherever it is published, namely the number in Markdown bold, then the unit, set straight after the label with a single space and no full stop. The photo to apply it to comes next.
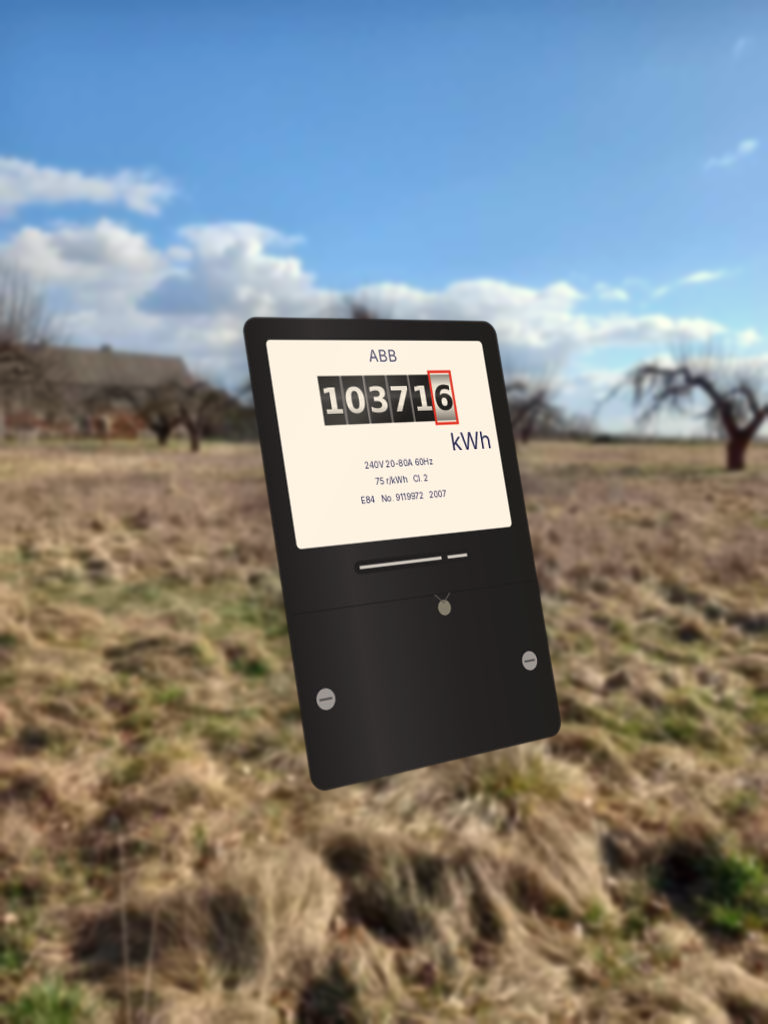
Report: **10371.6** kWh
